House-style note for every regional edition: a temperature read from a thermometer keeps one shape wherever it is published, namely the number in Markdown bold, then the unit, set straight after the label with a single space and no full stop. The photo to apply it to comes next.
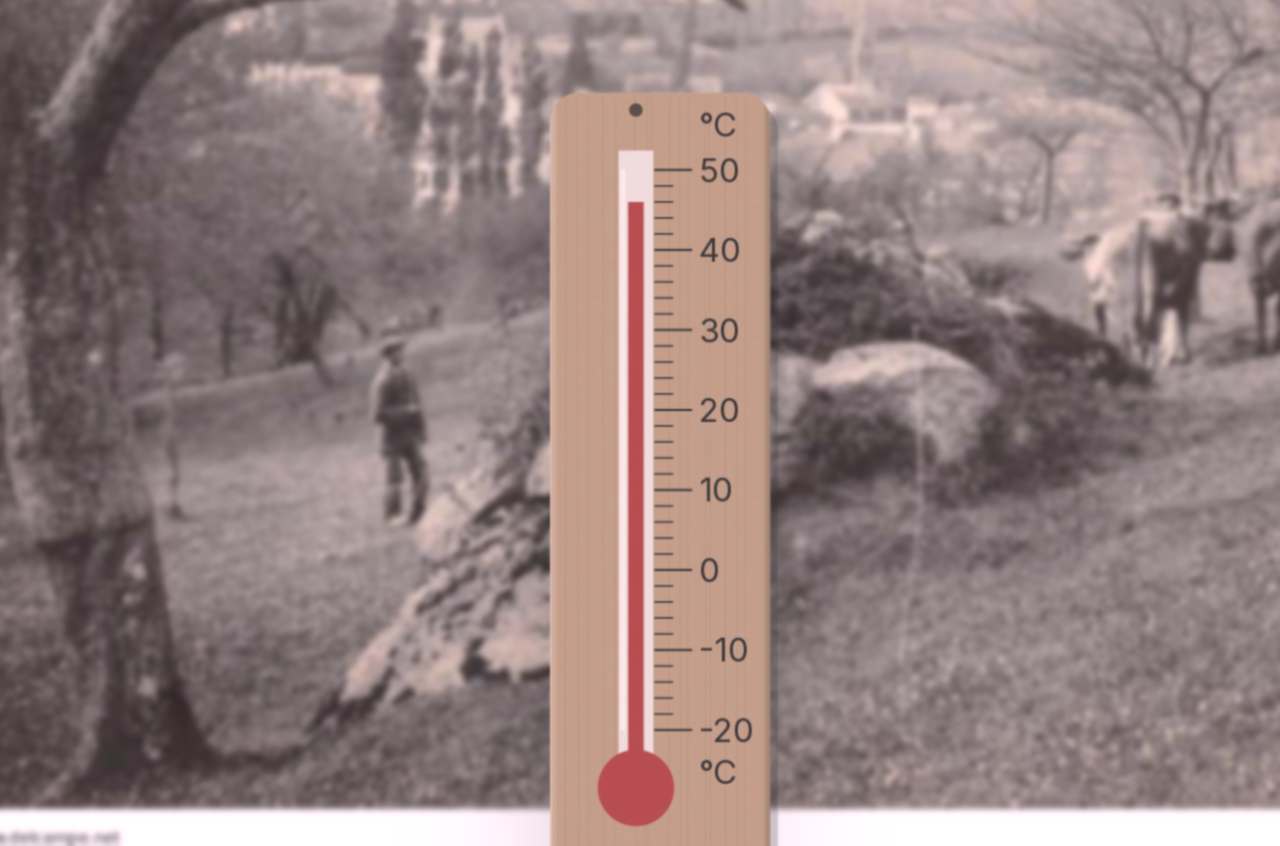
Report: **46** °C
